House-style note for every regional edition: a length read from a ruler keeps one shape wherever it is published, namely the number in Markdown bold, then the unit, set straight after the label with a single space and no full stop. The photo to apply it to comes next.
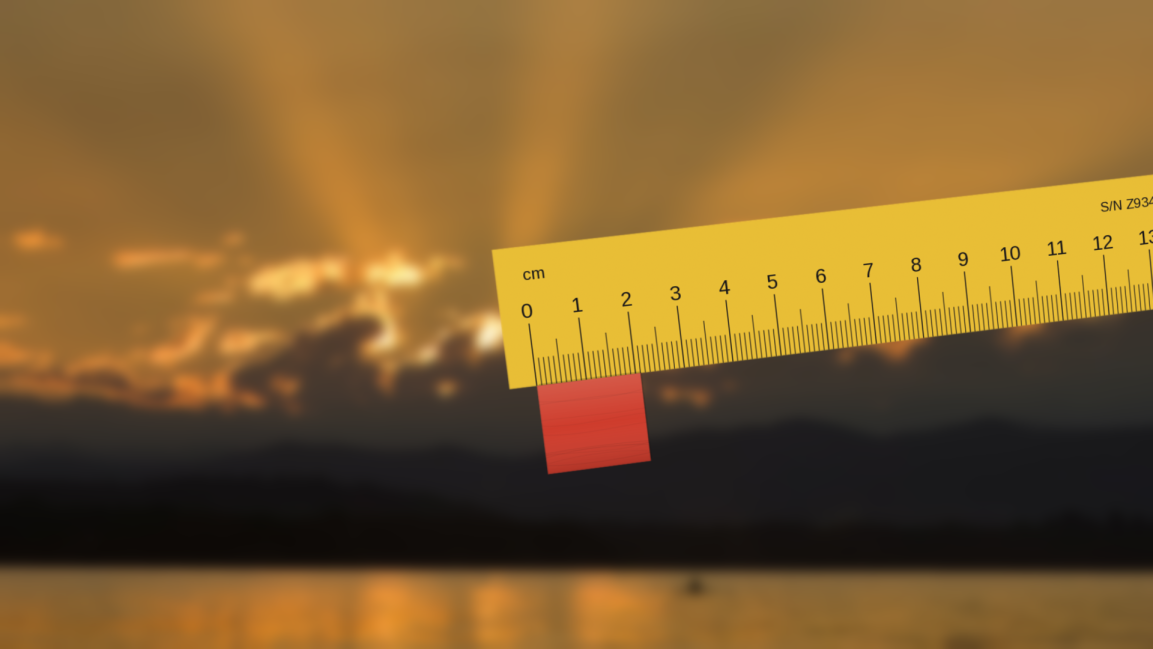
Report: **2.1** cm
